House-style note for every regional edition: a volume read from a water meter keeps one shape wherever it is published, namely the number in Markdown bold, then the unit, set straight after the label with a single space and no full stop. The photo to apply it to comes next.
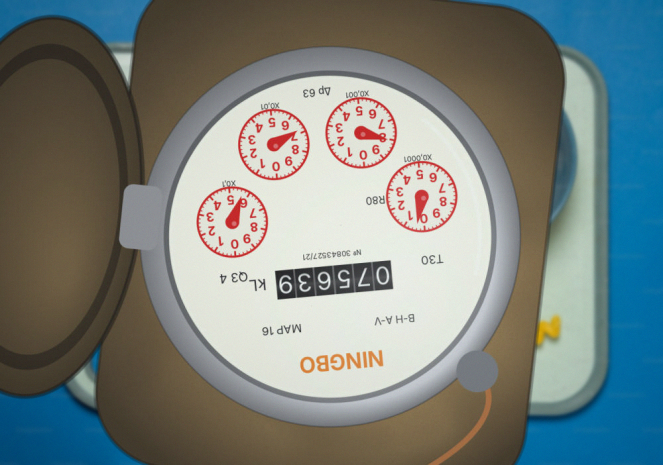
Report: **75639.5680** kL
